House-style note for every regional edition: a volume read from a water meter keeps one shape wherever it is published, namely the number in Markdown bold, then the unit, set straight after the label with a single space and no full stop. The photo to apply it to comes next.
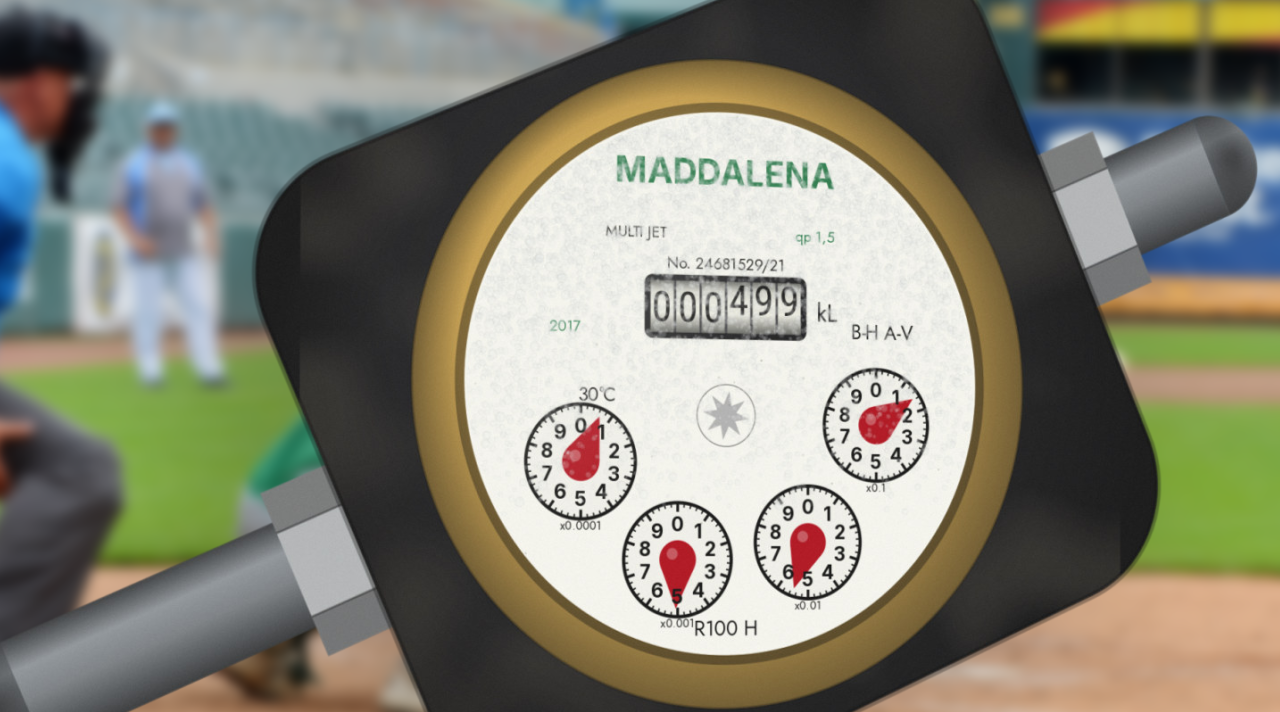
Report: **499.1550** kL
